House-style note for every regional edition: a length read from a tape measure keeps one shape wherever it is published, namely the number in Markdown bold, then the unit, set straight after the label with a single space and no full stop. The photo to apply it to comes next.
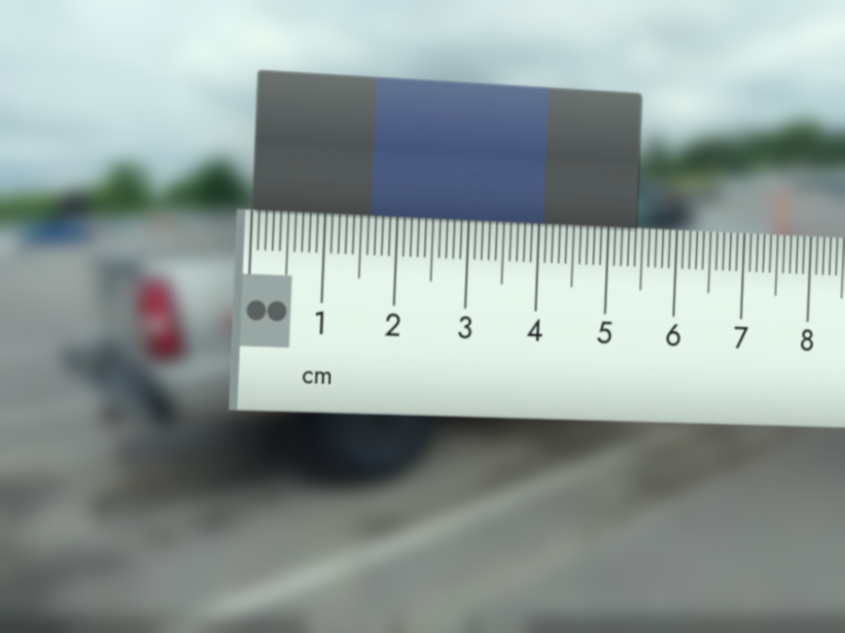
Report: **5.4** cm
